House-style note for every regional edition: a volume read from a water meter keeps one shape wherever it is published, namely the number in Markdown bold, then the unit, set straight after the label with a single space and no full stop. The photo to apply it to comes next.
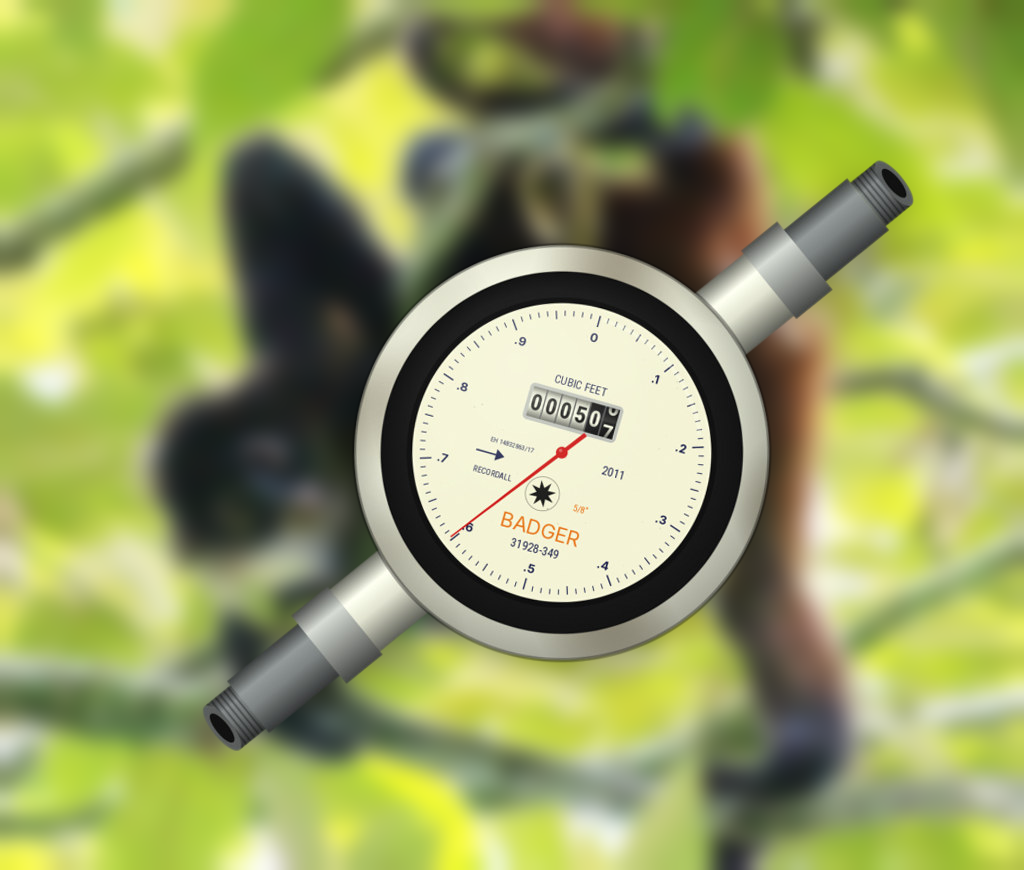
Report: **506.60** ft³
